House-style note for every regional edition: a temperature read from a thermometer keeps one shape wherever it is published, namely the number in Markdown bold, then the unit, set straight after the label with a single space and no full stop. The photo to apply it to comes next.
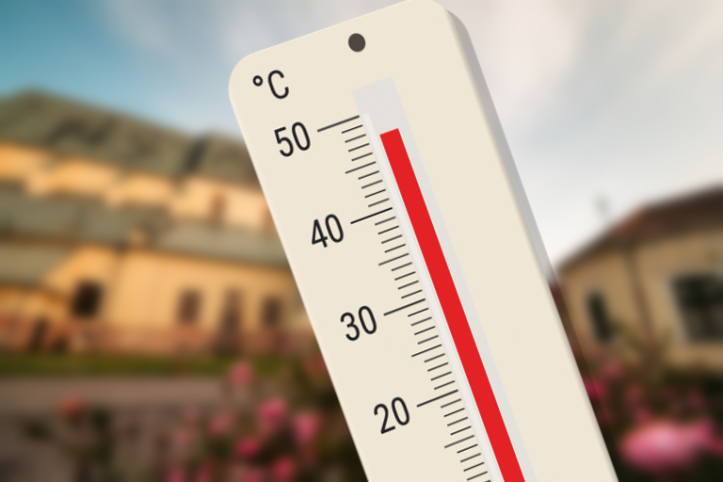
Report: **47.5** °C
